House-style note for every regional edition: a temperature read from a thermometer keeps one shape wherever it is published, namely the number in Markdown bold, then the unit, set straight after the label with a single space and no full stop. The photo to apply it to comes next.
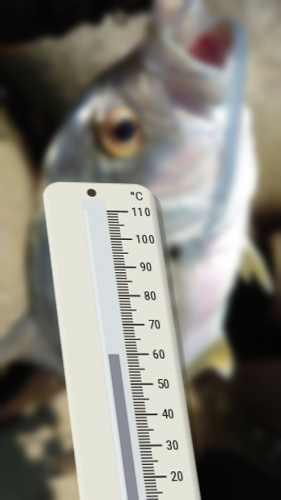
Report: **60** °C
